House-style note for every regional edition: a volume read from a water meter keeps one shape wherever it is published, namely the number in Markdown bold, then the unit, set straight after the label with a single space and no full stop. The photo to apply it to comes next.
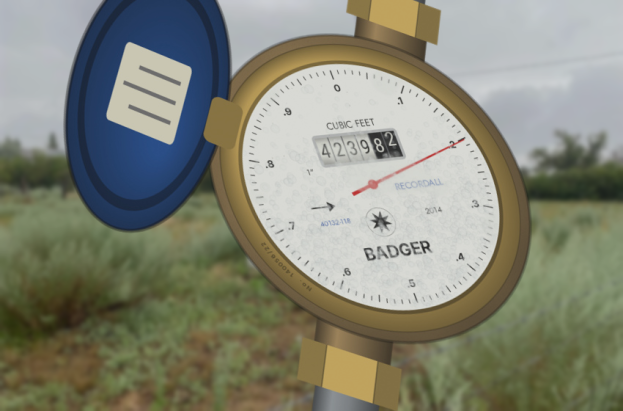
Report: **423982.20** ft³
